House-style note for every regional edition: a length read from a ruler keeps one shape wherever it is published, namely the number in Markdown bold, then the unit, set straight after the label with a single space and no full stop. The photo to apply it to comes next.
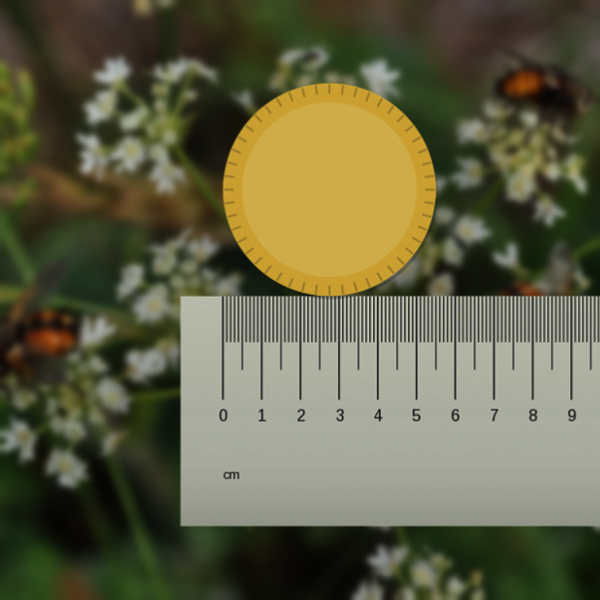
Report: **5.5** cm
